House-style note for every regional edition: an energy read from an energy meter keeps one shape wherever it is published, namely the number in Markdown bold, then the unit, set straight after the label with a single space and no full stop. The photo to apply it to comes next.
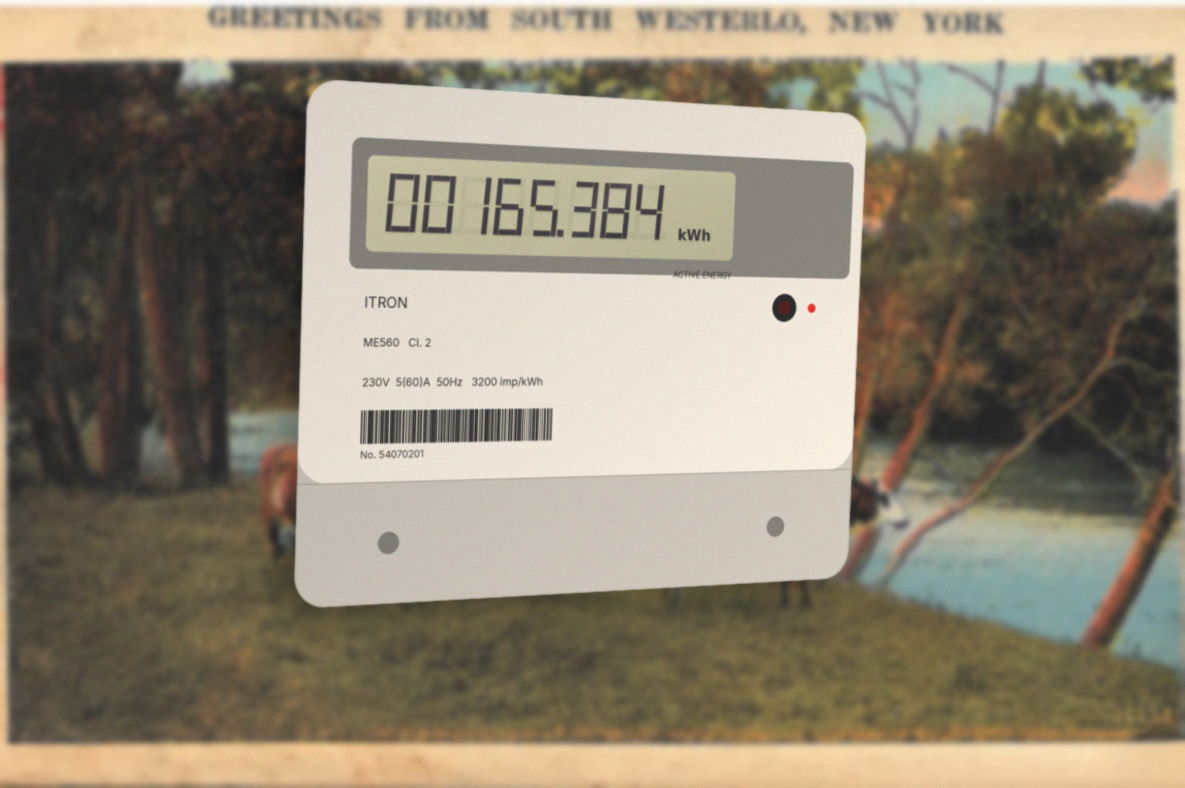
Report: **165.384** kWh
